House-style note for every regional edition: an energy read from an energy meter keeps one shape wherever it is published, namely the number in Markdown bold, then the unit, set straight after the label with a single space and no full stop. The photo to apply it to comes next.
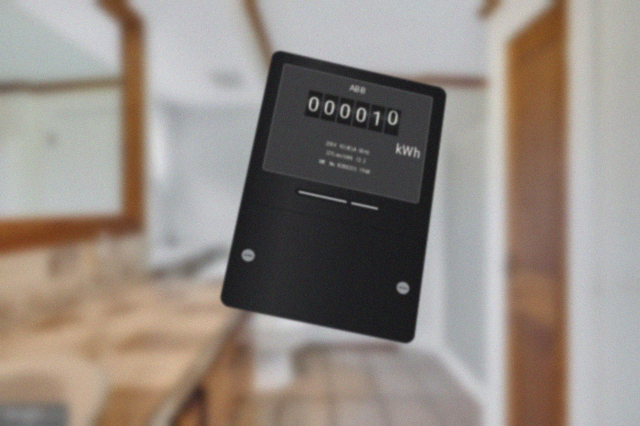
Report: **10** kWh
